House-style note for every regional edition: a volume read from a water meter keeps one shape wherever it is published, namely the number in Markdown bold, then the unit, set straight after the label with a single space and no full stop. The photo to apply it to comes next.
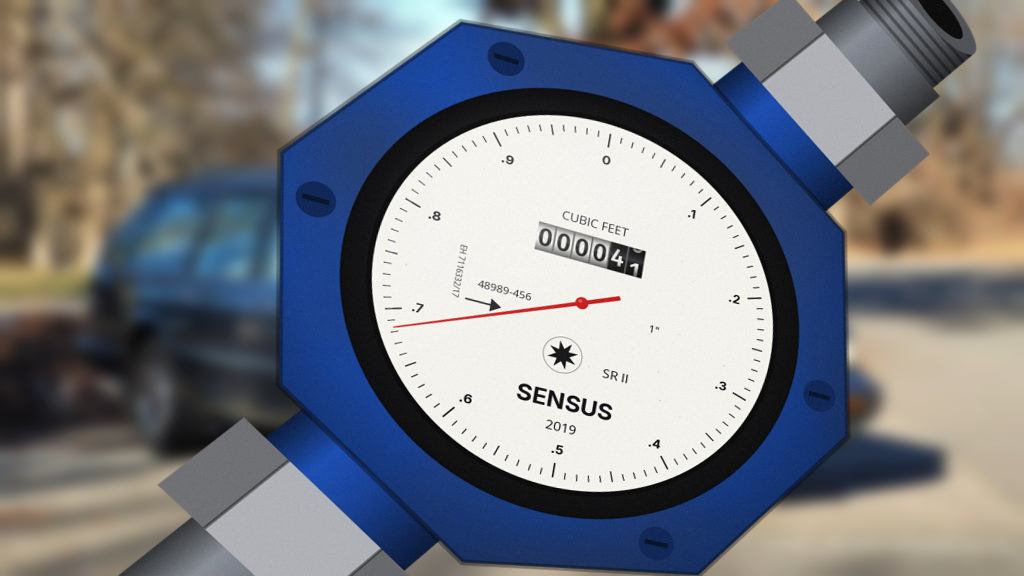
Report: **40.68** ft³
